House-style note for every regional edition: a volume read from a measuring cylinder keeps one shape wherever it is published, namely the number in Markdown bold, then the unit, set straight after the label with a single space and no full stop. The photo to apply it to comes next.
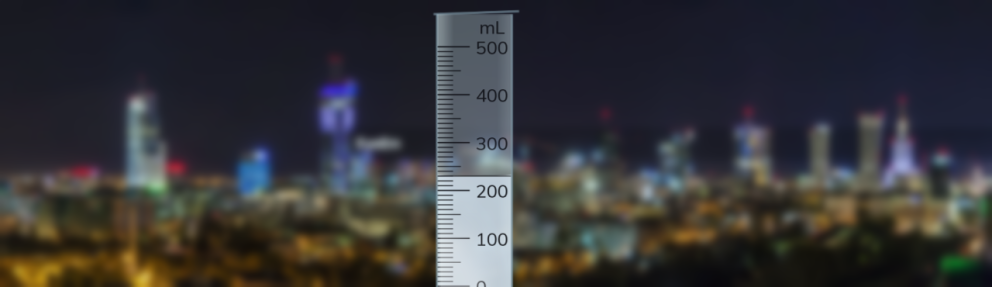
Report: **230** mL
